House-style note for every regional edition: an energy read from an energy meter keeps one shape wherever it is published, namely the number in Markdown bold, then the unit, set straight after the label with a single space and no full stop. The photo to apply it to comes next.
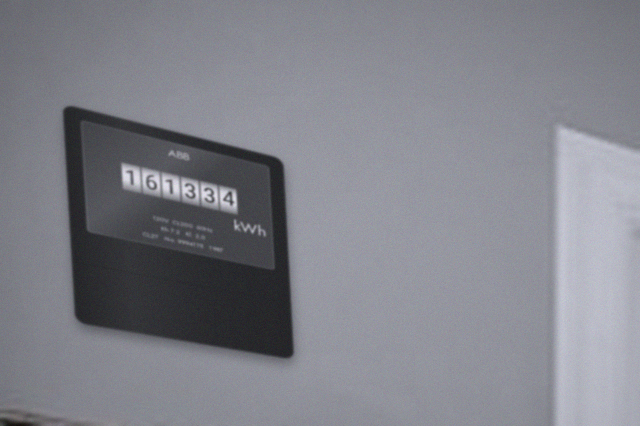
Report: **161334** kWh
